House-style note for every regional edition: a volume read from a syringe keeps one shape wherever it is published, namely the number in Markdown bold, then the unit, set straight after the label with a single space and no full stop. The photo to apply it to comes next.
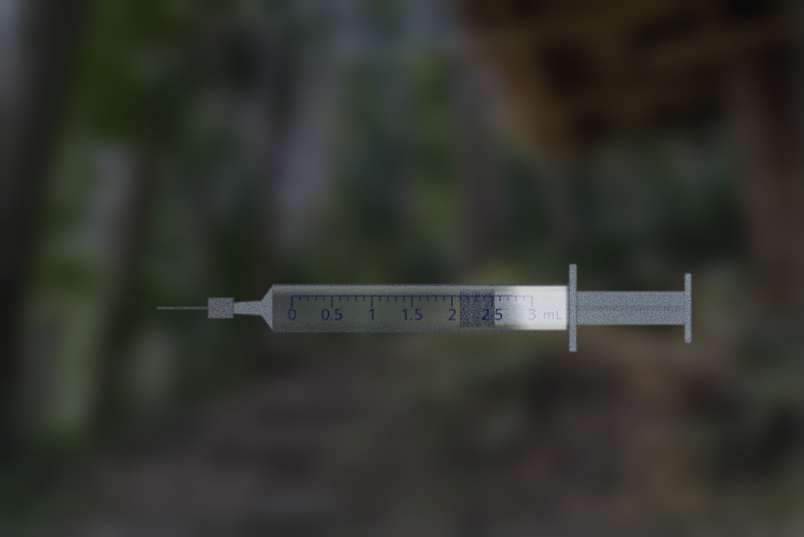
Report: **2.1** mL
